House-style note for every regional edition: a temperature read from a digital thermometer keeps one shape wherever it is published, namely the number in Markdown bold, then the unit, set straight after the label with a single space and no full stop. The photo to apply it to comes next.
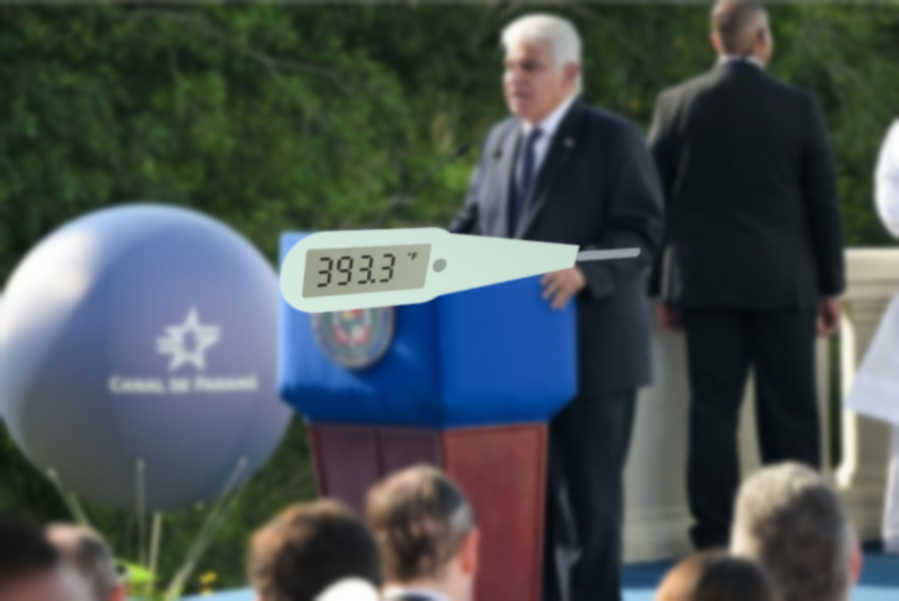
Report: **393.3** °F
